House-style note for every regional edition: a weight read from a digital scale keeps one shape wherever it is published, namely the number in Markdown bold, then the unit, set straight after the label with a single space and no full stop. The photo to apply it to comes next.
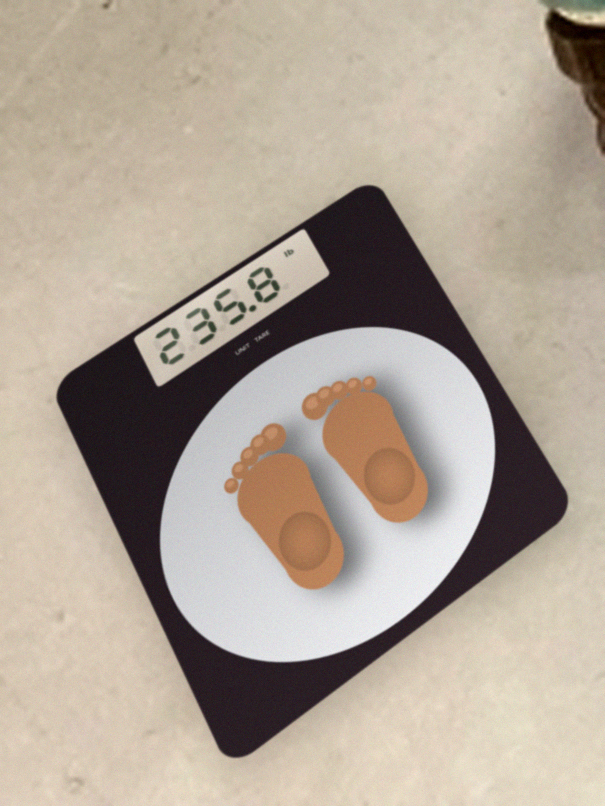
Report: **235.8** lb
